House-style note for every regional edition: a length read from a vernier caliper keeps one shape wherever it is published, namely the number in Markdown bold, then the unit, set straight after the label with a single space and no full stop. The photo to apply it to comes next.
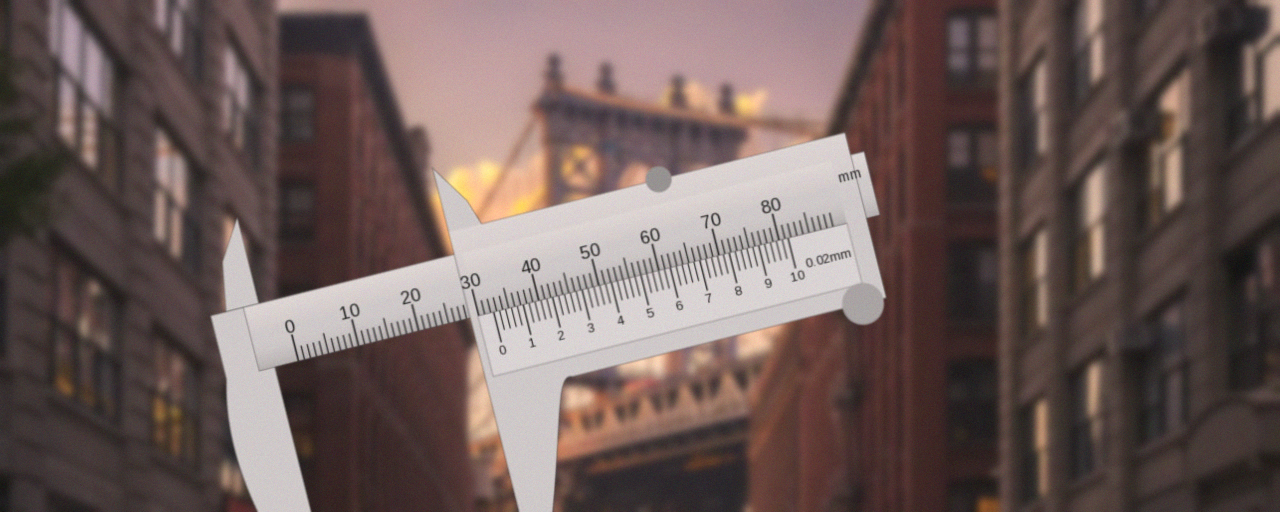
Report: **32.5** mm
